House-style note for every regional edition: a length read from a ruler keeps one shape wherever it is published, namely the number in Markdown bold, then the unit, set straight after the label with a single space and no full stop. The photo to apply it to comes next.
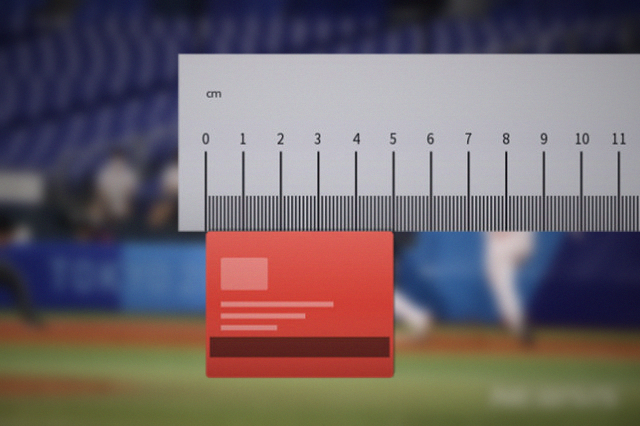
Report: **5** cm
